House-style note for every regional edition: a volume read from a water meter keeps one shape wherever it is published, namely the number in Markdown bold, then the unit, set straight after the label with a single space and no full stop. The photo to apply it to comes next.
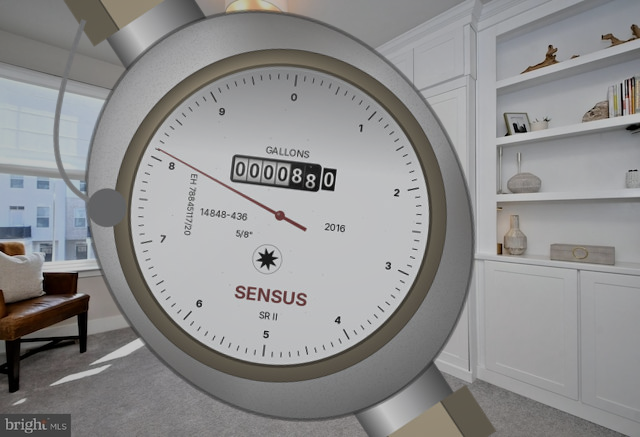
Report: **878.1** gal
